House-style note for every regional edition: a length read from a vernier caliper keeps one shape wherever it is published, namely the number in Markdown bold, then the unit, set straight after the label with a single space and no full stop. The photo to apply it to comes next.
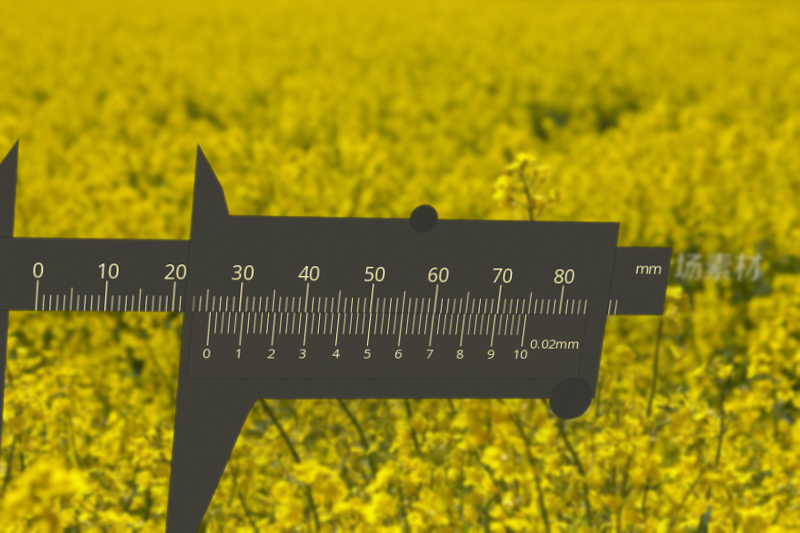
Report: **25.6** mm
